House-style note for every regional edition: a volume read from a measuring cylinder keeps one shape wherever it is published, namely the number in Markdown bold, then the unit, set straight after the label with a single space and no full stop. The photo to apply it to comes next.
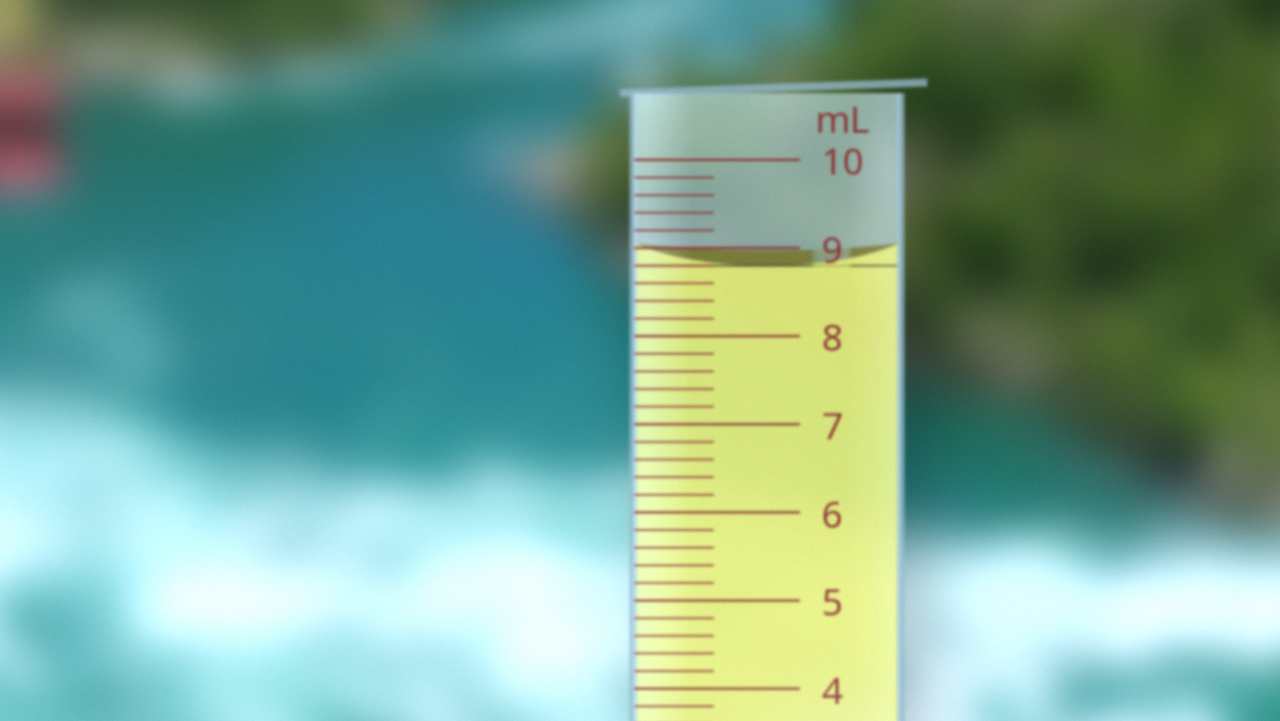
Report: **8.8** mL
